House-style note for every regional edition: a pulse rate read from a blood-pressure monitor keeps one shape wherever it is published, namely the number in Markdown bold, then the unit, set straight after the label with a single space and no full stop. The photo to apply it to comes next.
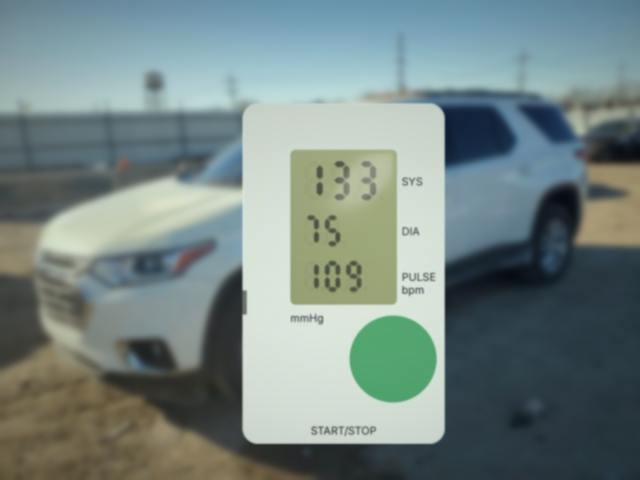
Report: **109** bpm
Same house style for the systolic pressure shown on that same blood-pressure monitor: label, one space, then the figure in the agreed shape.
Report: **133** mmHg
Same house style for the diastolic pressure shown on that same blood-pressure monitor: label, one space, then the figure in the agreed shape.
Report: **75** mmHg
